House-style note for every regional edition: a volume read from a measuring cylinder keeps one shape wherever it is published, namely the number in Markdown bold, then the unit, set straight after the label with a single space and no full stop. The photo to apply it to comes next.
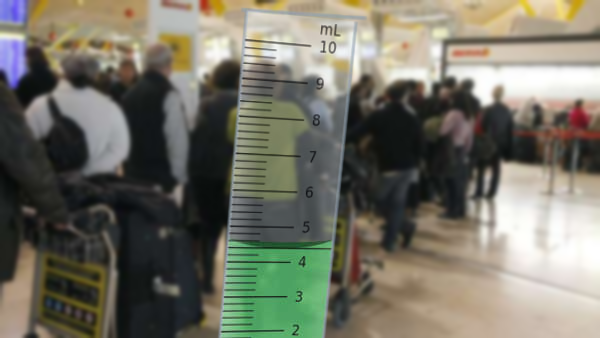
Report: **4.4** mL
